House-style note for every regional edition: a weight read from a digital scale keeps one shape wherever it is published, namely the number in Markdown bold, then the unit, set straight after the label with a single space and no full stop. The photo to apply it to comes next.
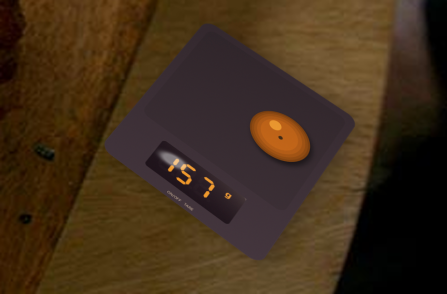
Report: **157** g
